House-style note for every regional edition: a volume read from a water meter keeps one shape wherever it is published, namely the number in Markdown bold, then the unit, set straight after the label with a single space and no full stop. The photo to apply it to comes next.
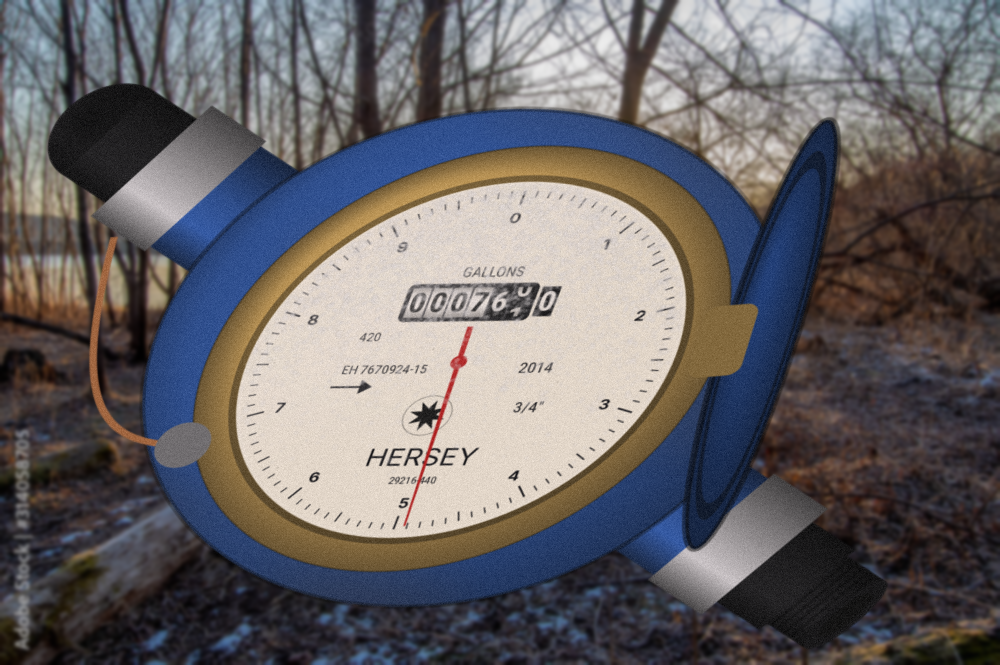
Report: **7604.9** gal
